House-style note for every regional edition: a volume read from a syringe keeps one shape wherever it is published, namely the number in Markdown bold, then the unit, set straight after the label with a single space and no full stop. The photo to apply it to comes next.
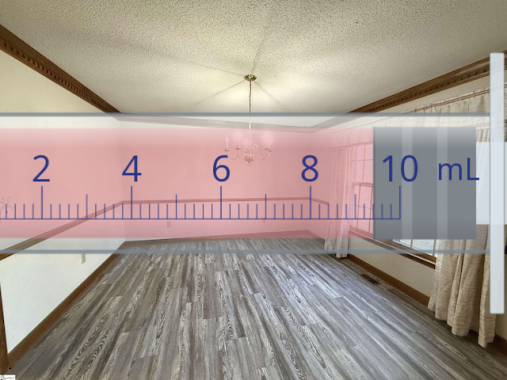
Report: **9.4** mL
